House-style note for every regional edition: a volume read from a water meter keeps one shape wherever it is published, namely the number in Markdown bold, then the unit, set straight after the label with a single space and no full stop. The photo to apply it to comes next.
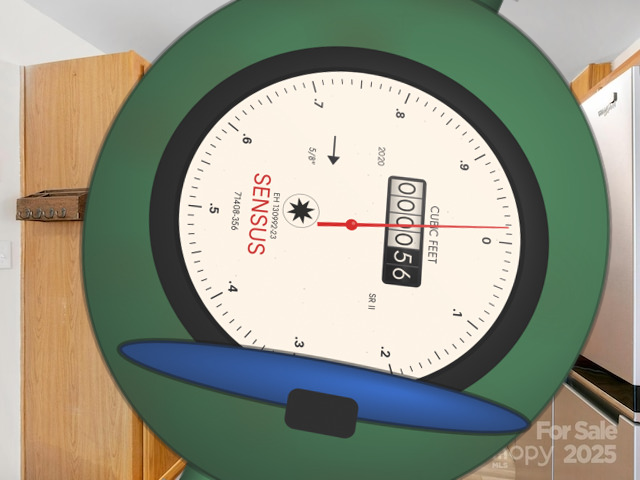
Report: **55.98** ft³
